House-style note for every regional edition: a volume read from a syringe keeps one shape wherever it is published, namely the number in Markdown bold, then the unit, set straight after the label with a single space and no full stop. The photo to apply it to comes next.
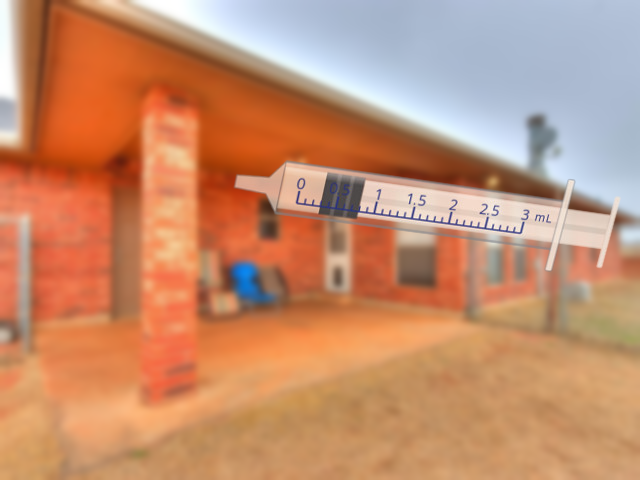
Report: **0.3** mL
